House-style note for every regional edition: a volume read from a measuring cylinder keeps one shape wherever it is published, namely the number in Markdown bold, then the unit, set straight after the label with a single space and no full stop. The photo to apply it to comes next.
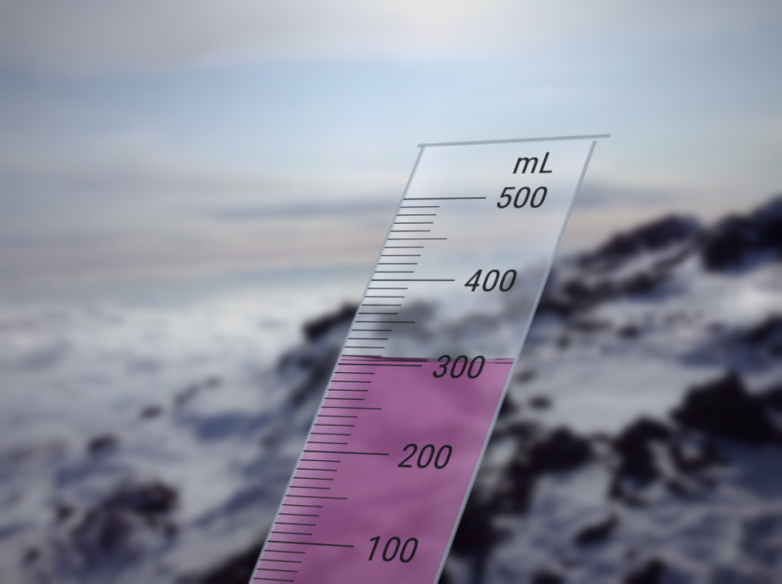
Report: **305** mL
